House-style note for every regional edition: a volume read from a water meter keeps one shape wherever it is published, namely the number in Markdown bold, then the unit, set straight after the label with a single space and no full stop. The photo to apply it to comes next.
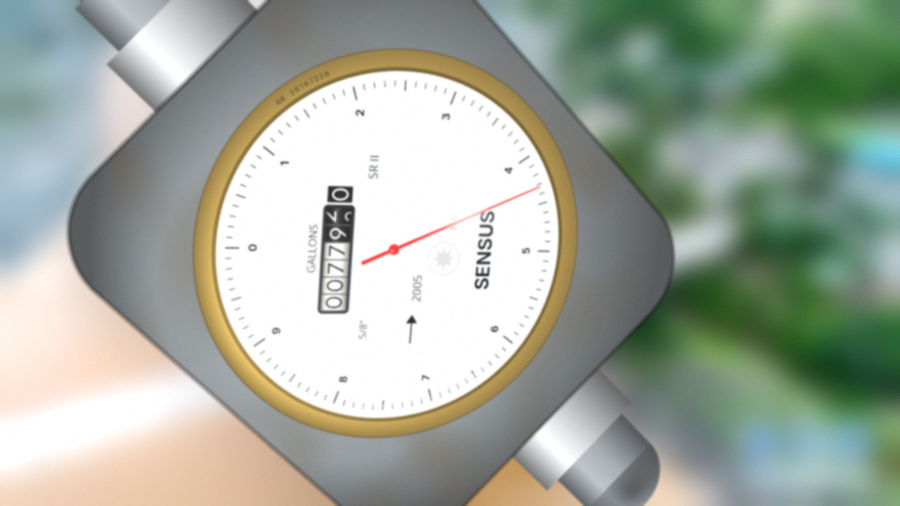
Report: **77924.3** gal
